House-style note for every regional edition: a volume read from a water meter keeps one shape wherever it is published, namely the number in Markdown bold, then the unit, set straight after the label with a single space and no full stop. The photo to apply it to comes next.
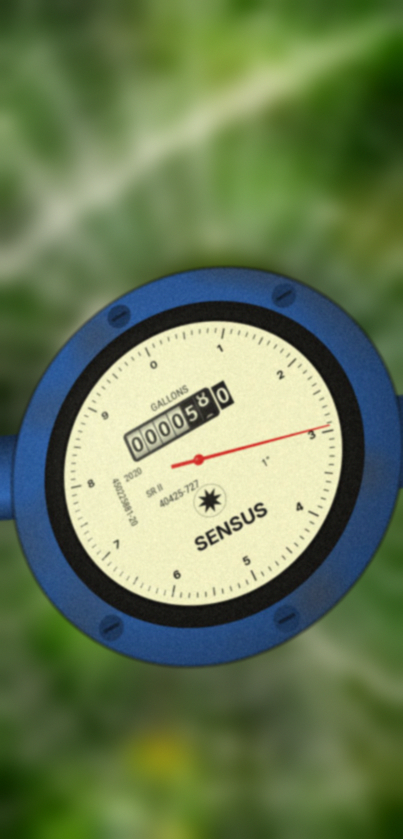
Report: **582.9** gal
